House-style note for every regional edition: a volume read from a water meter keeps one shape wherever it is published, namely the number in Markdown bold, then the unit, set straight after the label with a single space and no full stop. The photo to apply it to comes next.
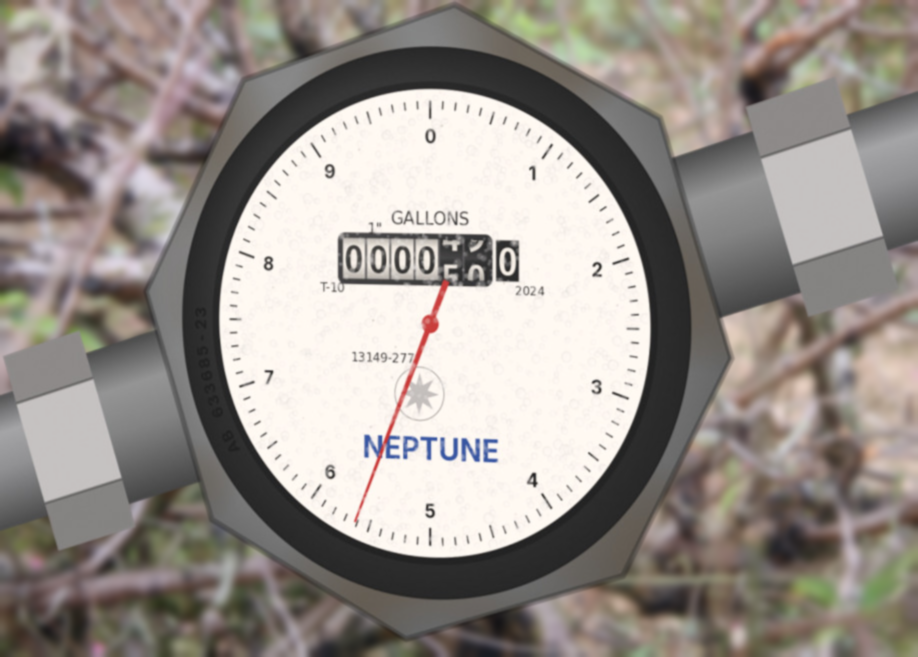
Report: **495.6** gal
